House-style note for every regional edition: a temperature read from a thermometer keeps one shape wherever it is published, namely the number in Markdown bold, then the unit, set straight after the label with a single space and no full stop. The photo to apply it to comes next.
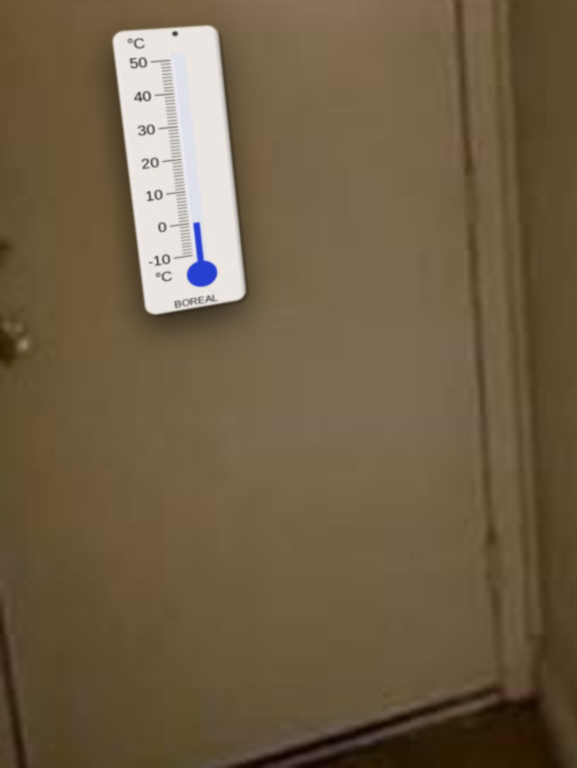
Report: **0** °C
